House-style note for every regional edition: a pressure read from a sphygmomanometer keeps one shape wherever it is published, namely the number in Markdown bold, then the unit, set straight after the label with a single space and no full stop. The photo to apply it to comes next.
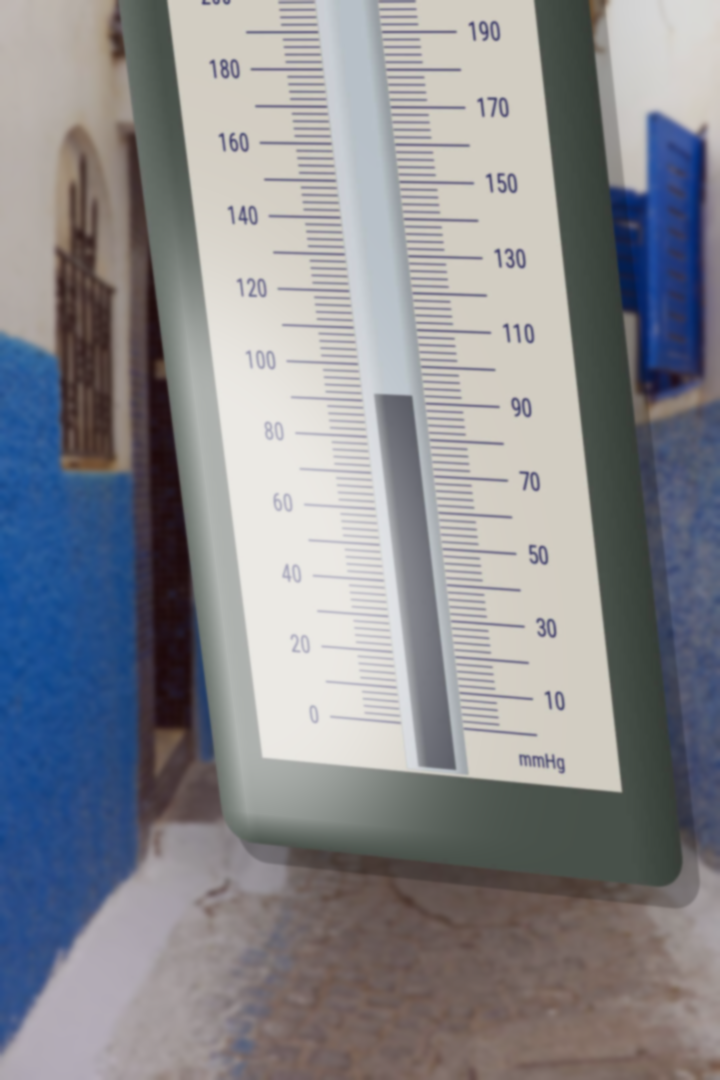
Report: **92** mmHg
